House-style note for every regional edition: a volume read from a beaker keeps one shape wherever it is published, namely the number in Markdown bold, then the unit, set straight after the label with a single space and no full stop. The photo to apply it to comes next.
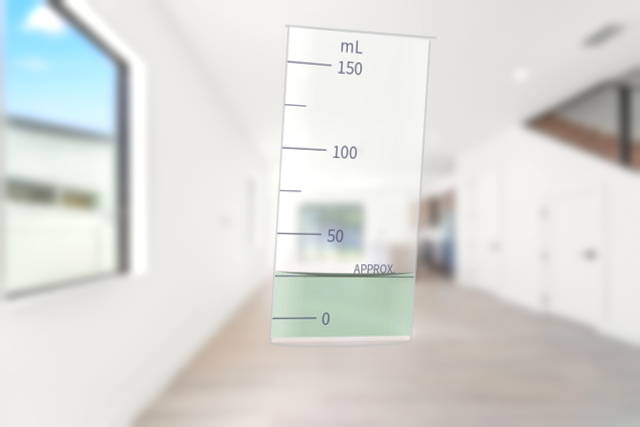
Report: **25** mL
